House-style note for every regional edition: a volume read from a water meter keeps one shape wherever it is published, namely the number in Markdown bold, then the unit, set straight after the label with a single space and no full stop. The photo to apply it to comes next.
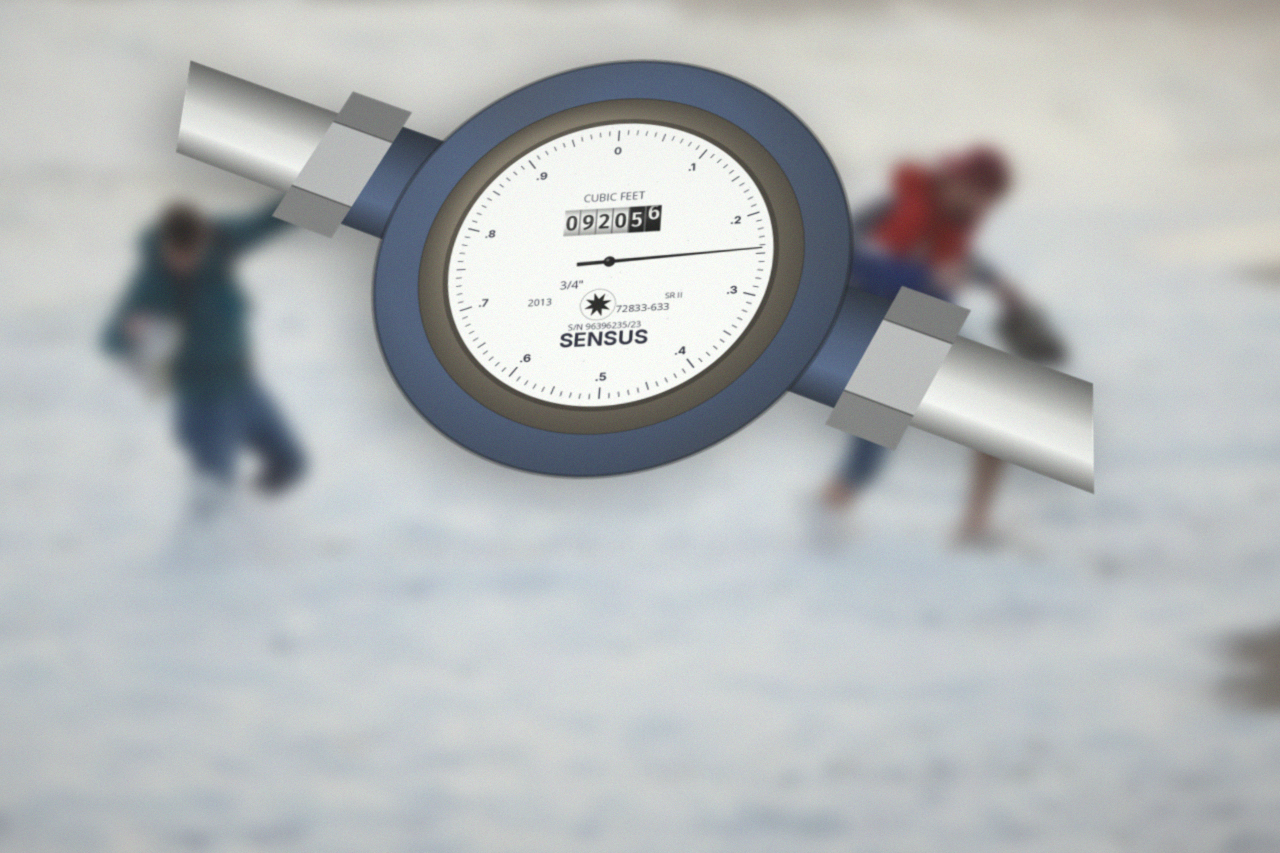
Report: **92056.24** ft³
